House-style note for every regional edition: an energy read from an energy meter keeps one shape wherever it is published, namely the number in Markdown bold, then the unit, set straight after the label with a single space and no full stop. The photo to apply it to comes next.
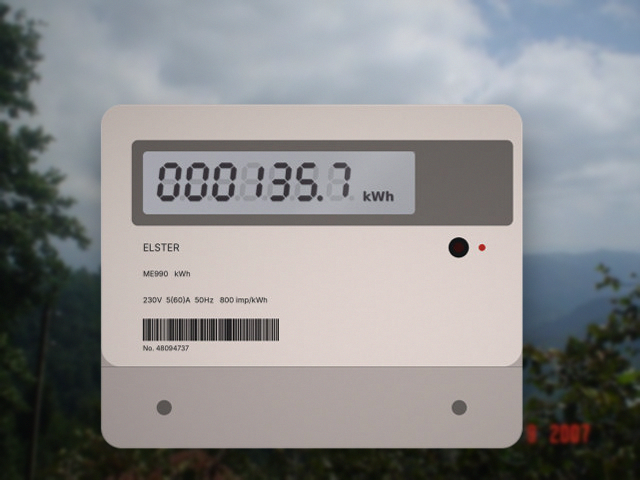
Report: **135.7** kWh
